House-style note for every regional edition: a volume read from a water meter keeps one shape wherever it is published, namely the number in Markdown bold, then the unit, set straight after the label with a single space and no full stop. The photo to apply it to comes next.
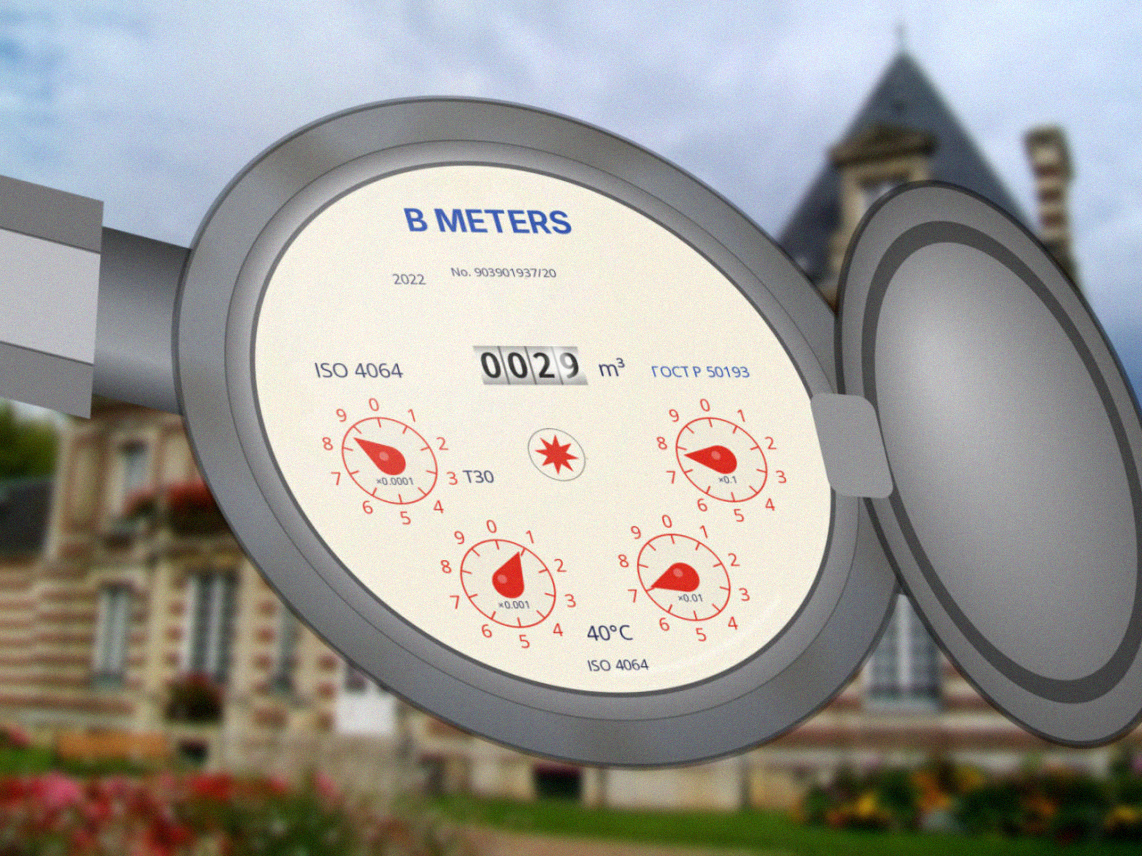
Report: **29.7708** m³
